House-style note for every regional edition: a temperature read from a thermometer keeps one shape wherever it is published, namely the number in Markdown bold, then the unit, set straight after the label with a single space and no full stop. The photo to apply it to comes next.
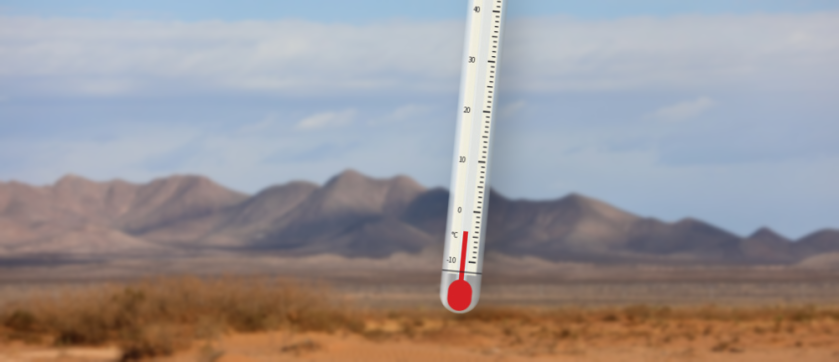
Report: **-4** °C
